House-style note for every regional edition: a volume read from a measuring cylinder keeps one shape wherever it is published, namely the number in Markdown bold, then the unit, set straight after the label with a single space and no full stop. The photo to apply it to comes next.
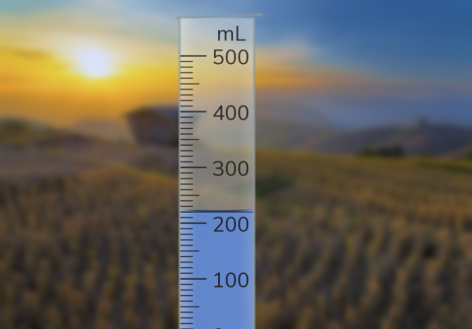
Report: **220** mL
